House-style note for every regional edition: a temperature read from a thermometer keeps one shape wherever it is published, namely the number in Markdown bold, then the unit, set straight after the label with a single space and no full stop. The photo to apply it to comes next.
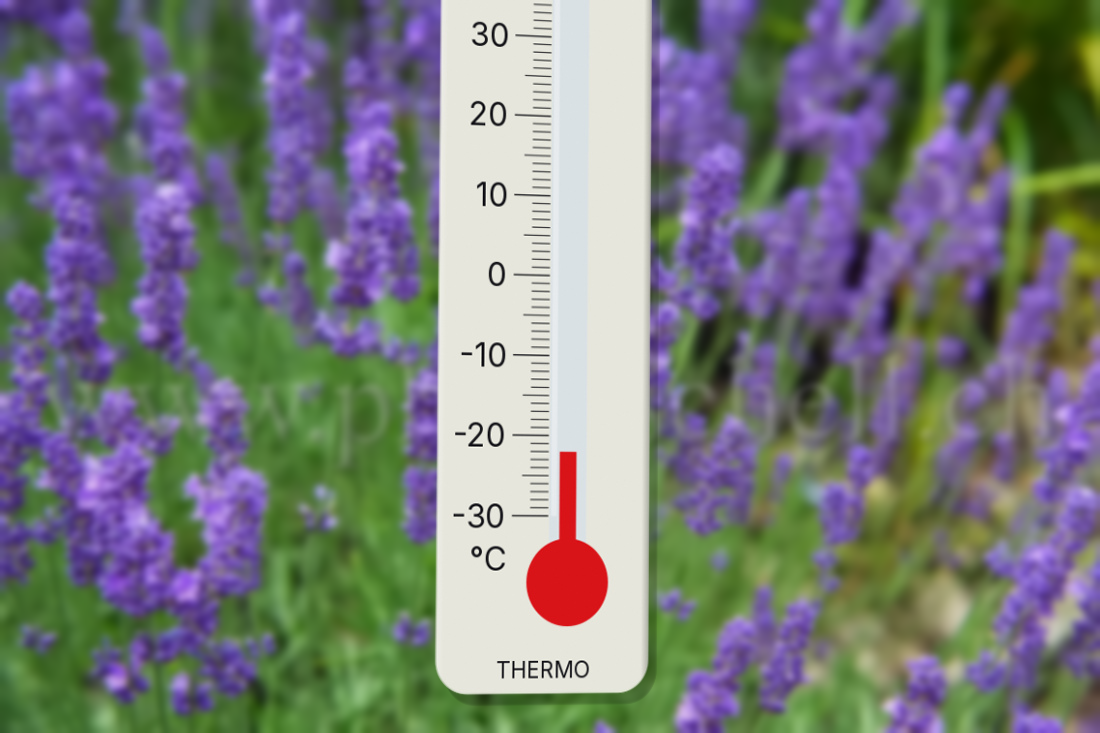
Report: **-22** °C
